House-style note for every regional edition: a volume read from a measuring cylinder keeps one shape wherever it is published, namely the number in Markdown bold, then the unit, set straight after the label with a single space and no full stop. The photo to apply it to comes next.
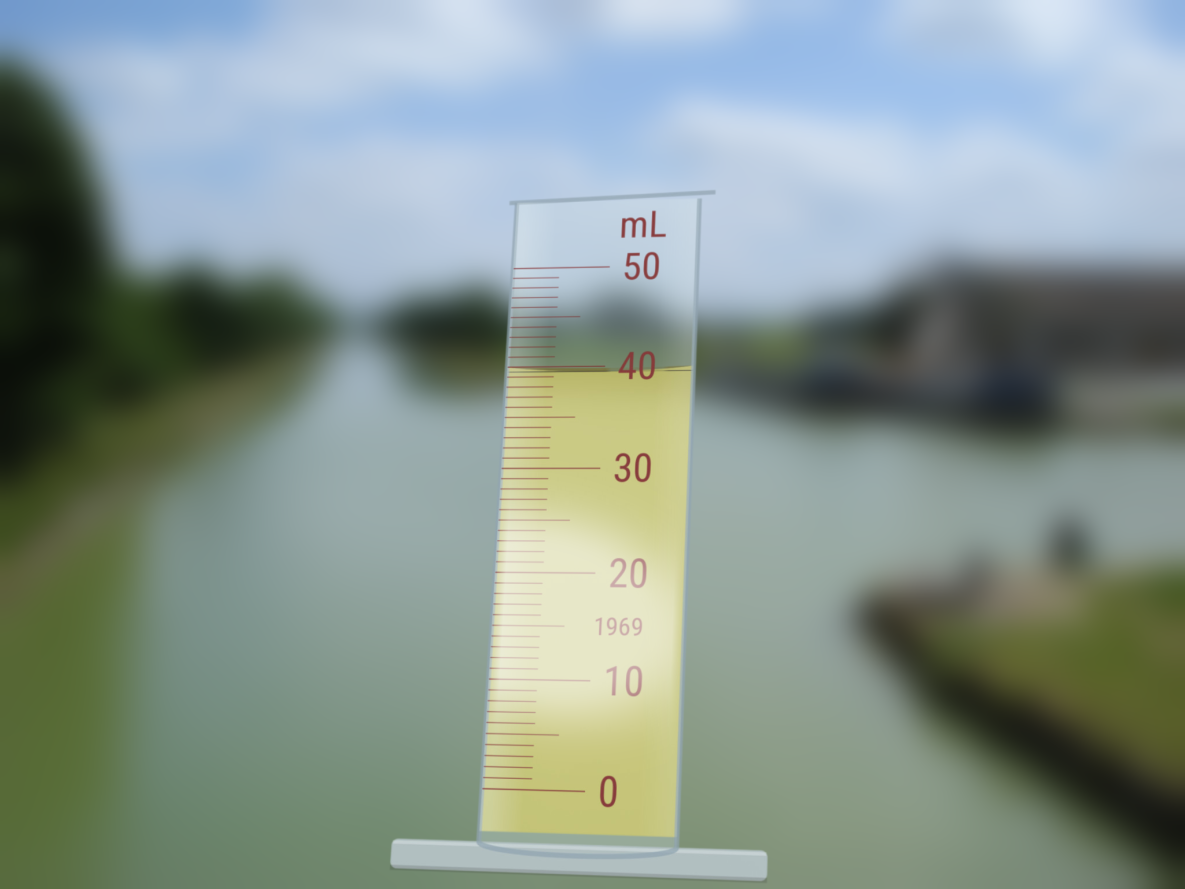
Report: **39.5** mL
